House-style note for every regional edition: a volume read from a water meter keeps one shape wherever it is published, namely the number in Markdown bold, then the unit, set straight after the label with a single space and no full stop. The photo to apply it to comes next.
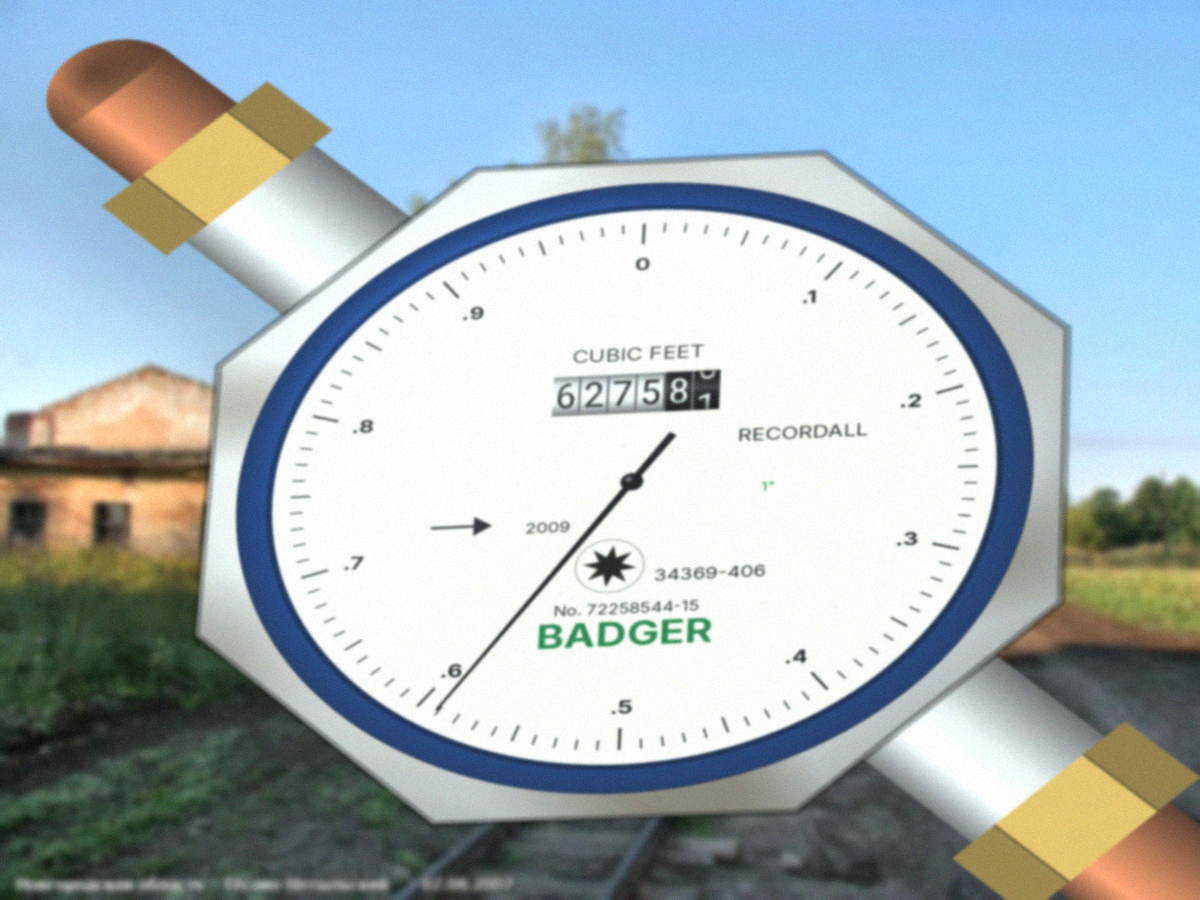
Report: **627580.59** ft³
